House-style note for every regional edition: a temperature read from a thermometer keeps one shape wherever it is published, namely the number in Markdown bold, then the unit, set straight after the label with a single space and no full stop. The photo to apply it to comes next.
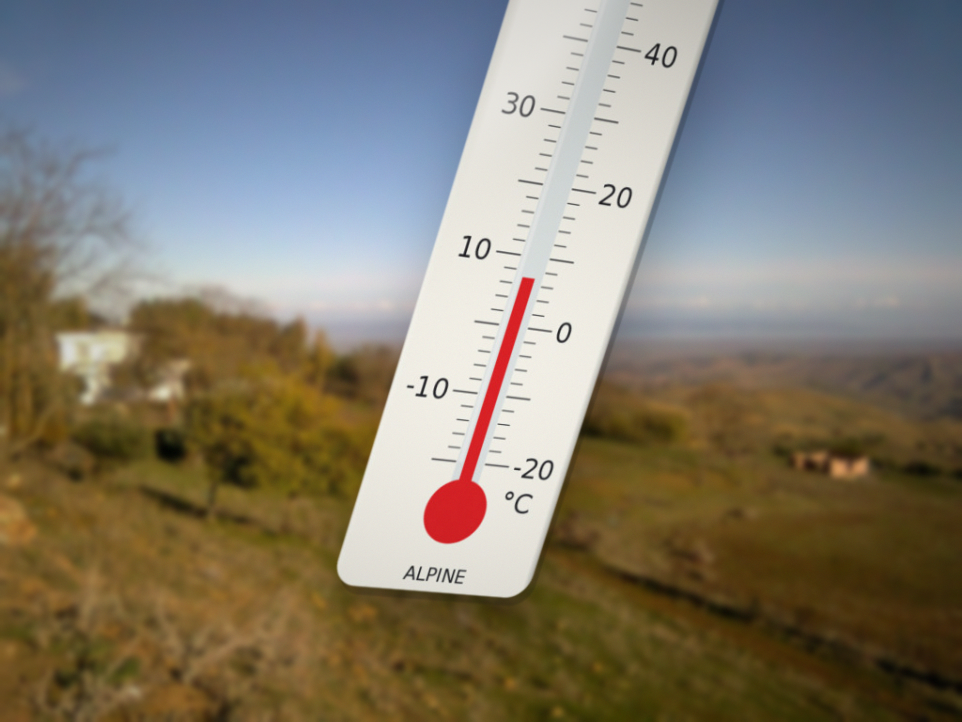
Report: **7** °C
